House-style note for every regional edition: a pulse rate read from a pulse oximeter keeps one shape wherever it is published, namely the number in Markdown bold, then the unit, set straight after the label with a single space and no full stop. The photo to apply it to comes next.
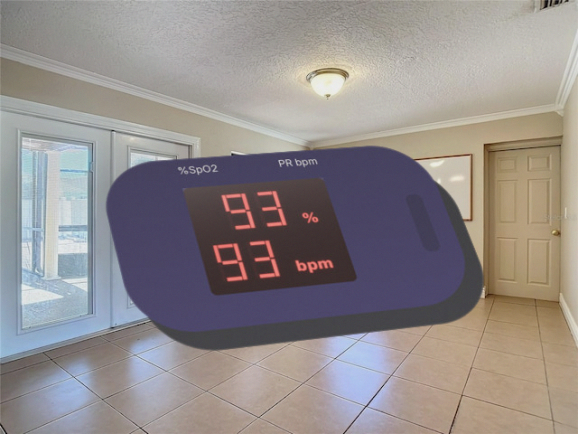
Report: **93** bpm
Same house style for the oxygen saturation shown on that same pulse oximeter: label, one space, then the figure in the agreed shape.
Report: **93** %
